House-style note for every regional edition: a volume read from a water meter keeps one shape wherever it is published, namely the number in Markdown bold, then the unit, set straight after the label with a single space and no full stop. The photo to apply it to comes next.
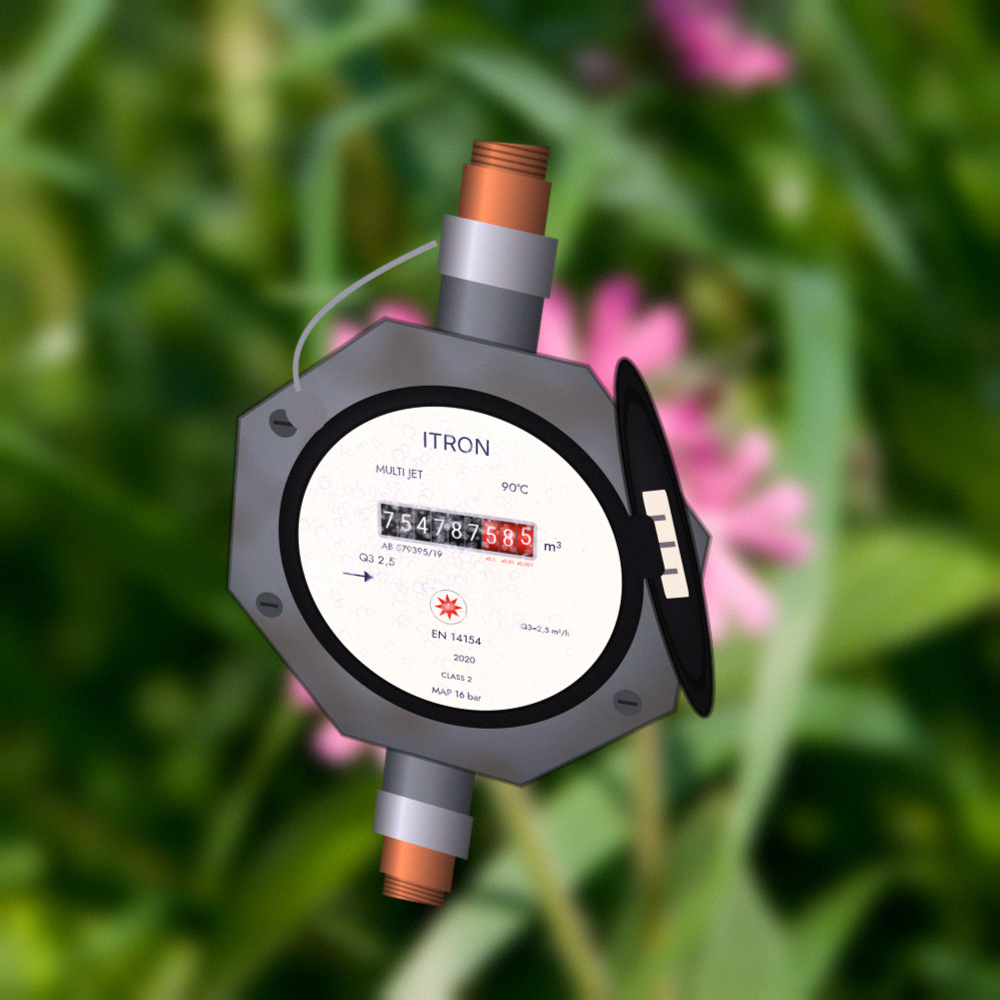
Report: **754787.585** m³
